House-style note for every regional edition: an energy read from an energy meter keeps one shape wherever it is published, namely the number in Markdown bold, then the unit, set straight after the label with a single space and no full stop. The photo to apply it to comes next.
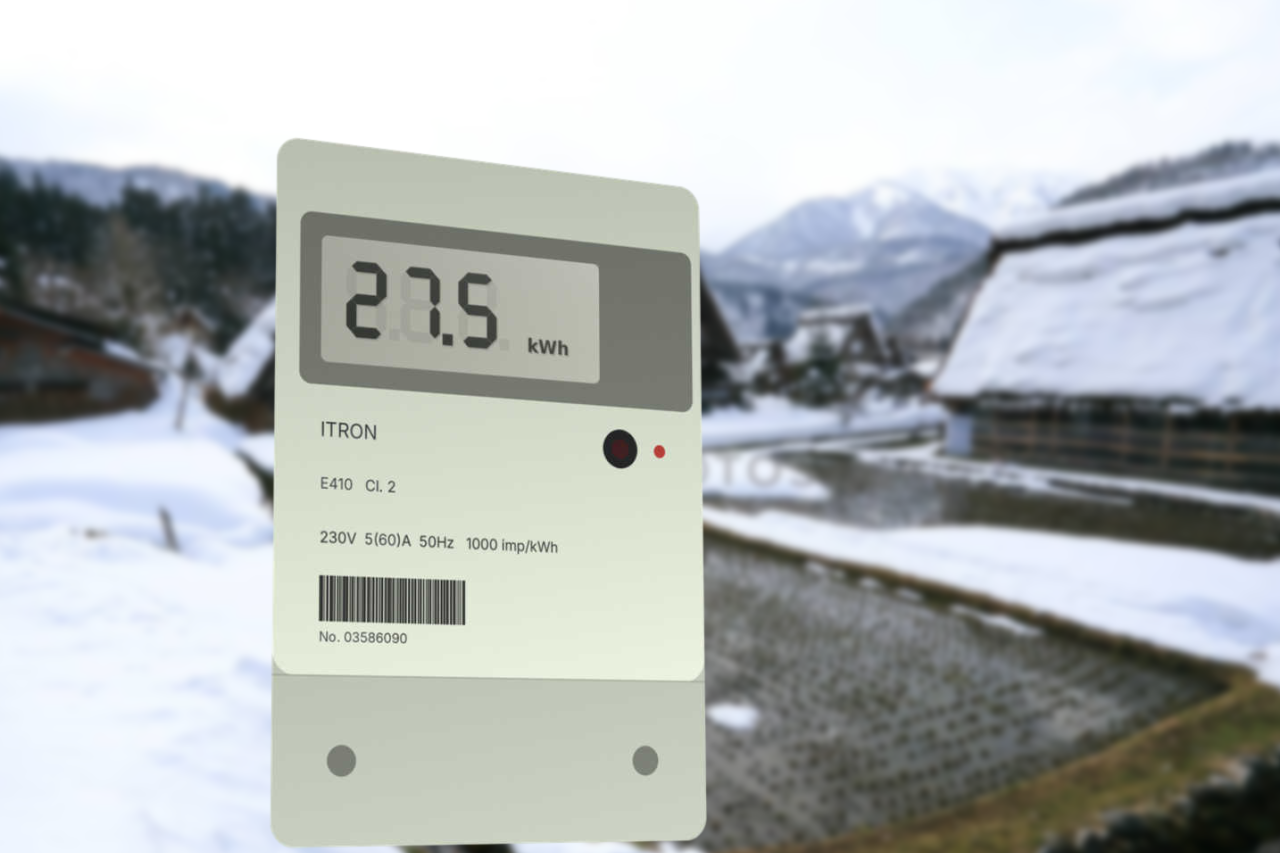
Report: **27.5** kWh
